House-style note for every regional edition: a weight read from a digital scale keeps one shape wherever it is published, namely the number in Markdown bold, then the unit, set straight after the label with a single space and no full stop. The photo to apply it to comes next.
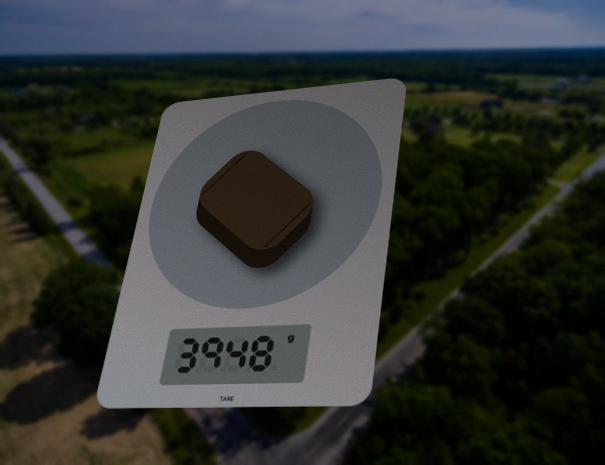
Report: **3948** g
